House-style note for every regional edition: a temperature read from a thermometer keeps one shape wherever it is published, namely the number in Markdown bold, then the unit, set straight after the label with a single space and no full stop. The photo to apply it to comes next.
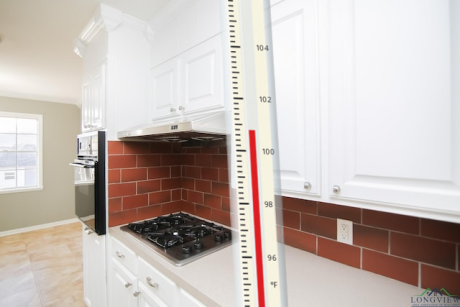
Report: **100.8** °F
